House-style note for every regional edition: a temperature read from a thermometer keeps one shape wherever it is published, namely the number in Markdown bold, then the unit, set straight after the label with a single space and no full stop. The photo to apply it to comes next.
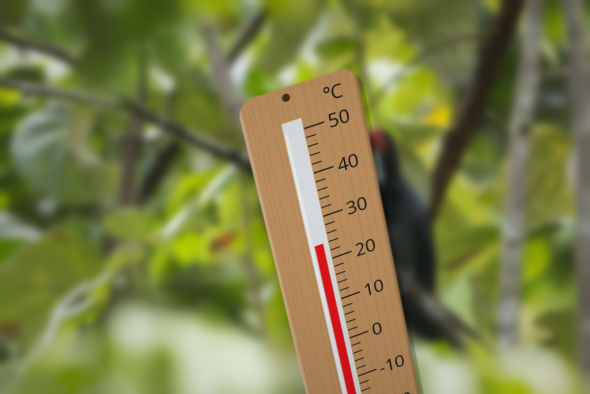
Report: **24** °C
